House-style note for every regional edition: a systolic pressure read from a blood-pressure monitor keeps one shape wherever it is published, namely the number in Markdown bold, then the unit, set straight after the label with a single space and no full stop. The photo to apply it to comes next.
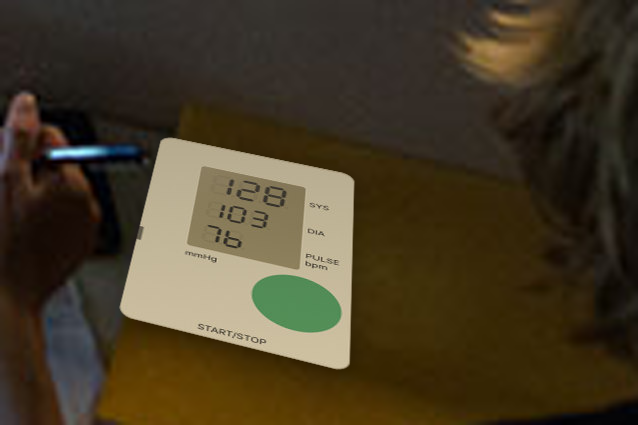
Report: **128** mmHg
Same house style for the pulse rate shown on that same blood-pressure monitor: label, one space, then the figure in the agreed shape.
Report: **76** bpm
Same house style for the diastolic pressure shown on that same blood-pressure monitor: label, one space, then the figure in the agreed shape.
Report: **103** mmHg
